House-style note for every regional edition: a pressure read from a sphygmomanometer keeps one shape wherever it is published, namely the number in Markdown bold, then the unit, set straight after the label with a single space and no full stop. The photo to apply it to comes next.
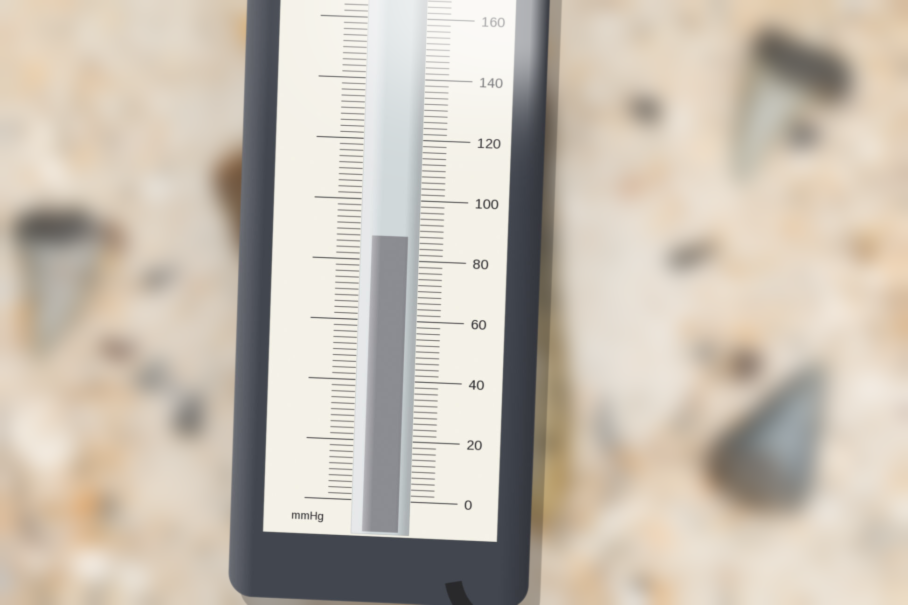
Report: **88** mmHg
